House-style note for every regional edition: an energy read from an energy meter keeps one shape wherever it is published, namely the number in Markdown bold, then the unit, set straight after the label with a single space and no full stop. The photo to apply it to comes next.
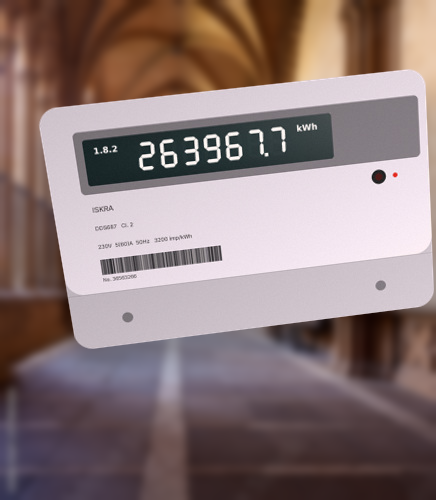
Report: **263967.7** kWh
